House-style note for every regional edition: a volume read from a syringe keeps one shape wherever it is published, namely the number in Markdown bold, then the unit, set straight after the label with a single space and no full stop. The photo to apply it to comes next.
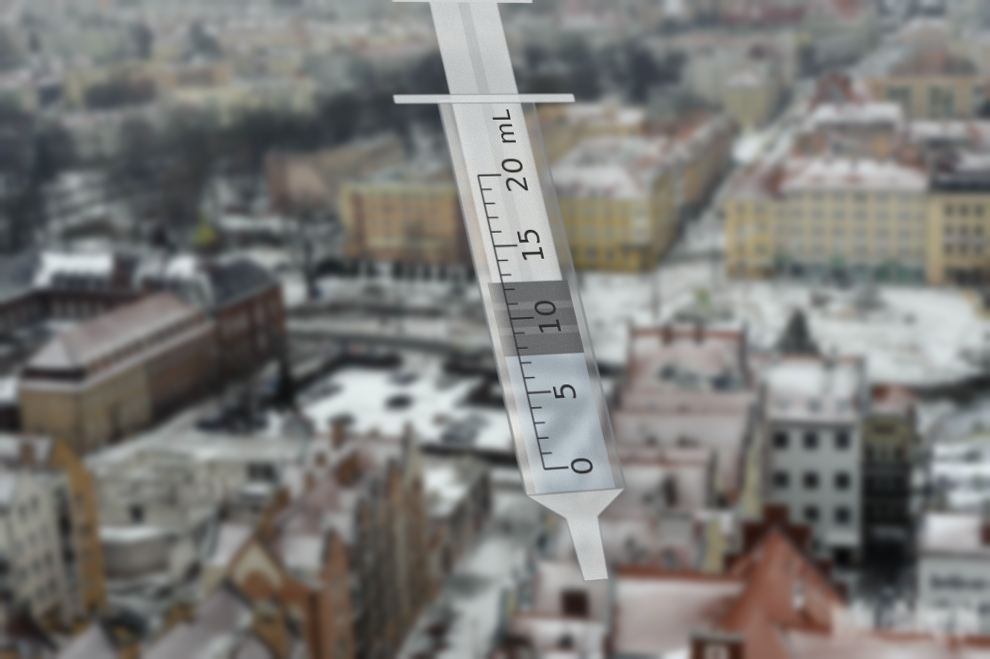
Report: **7.5** mL
